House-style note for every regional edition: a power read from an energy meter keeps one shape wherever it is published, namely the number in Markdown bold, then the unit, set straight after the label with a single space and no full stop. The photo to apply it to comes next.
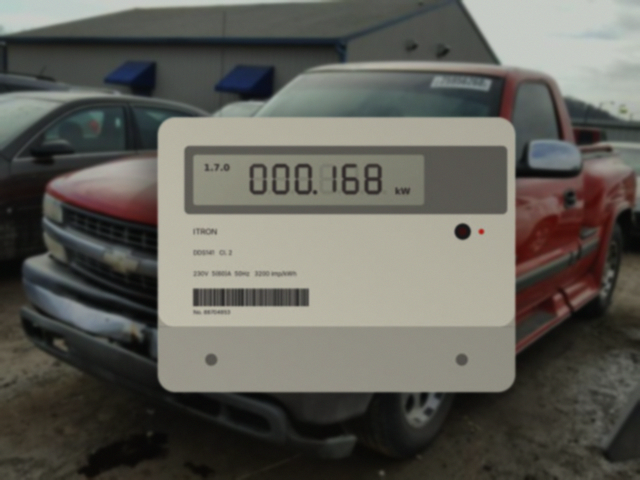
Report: **0.168** kW
